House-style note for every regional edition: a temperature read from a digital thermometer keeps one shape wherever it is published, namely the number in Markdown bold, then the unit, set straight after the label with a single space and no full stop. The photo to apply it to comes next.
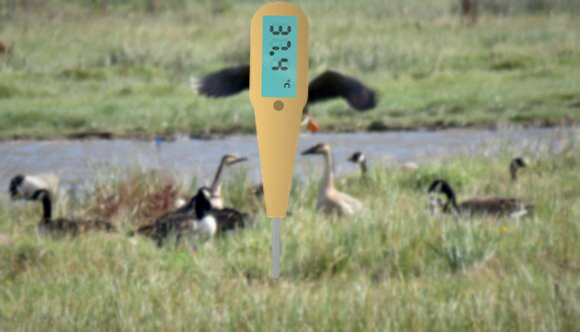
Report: **37.4** °C
